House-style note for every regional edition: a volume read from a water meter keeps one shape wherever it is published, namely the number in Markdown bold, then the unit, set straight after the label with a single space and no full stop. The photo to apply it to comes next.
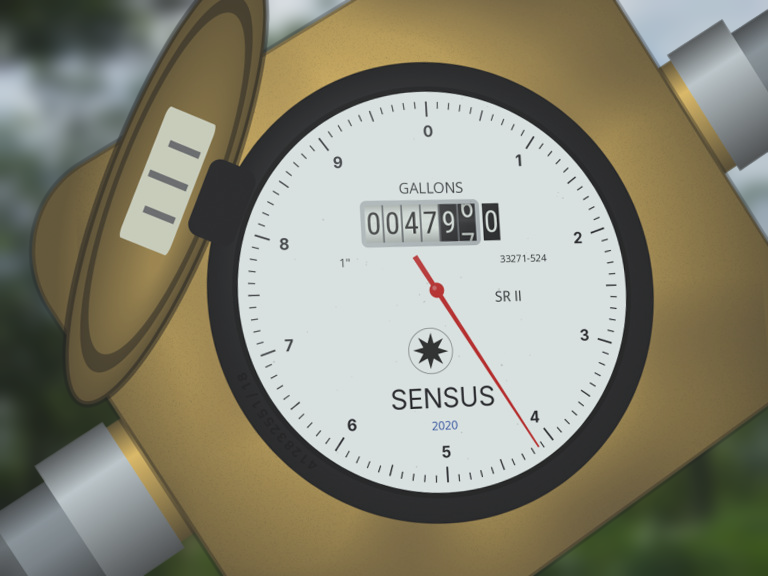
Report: **47964.1** gal
